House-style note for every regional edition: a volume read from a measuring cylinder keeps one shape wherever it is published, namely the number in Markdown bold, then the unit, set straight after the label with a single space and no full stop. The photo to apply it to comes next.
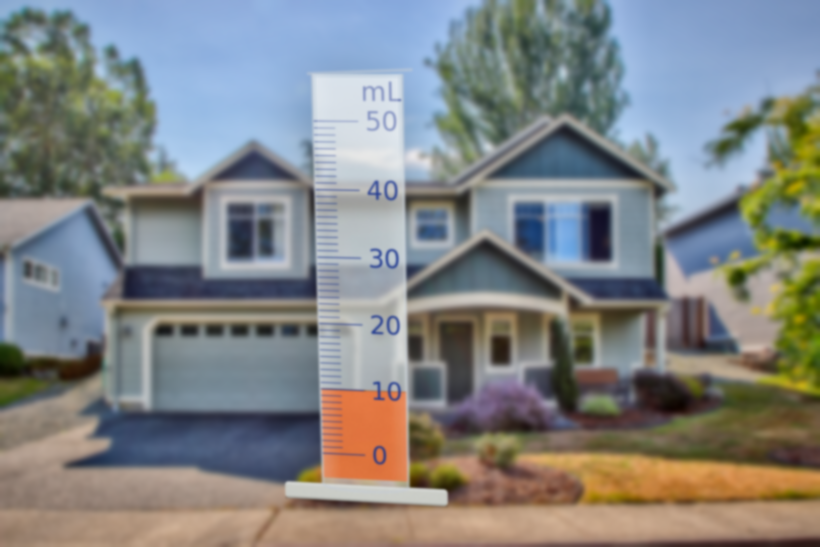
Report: **10** mL
